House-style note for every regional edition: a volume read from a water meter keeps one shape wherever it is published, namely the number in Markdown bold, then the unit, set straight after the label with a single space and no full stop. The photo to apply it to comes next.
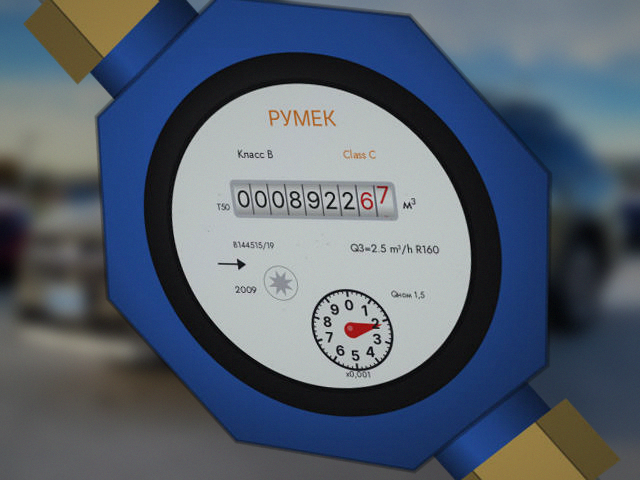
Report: **8922.672** m³
